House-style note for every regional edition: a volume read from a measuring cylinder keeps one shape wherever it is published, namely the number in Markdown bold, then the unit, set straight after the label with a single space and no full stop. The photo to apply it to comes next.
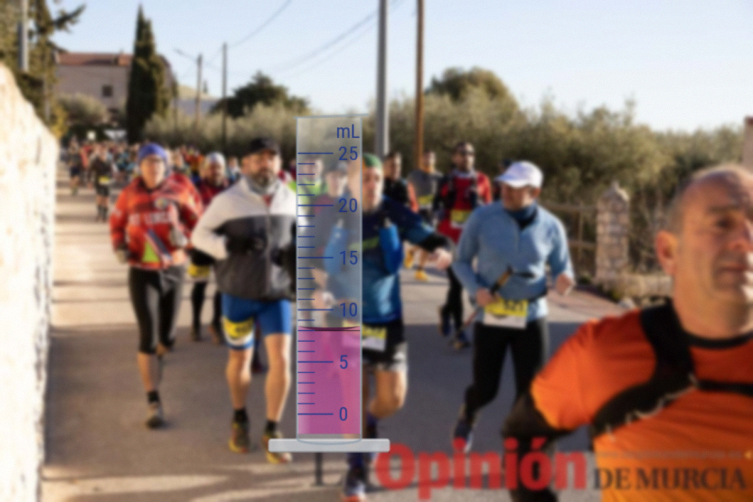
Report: **8** mL
